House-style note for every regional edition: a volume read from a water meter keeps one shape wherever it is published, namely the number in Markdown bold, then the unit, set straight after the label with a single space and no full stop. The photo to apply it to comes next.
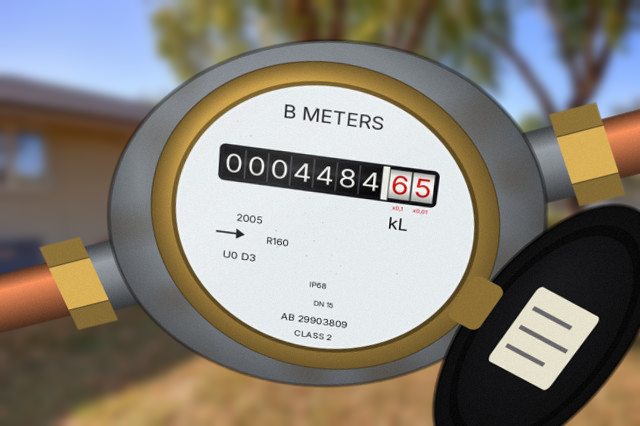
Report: **4484.65** kL
